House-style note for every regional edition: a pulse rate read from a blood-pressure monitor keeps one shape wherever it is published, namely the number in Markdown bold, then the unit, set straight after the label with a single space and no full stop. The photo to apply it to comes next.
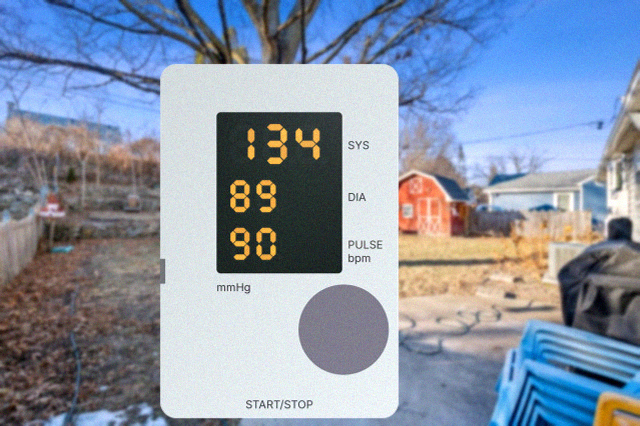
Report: **90** bpm
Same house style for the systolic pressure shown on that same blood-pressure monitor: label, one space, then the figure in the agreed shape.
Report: **134** mmHg
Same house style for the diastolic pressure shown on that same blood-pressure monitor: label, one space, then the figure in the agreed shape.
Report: **89** mmHg
